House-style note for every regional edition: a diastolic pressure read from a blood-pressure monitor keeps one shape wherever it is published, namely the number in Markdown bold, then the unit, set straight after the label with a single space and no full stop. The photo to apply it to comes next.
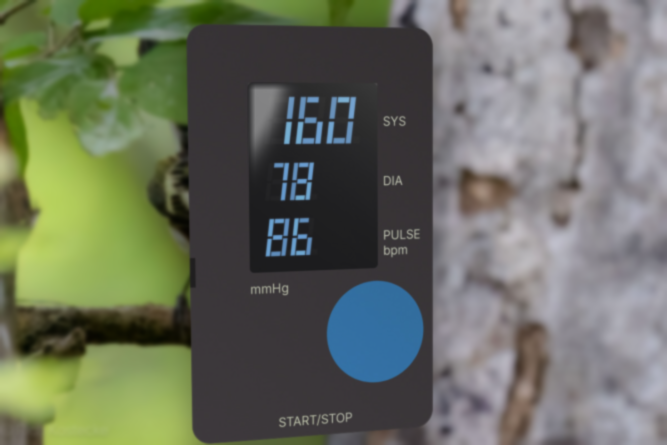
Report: **78** mmHg
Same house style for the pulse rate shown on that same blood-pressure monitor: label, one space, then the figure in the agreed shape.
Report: **86** bpm
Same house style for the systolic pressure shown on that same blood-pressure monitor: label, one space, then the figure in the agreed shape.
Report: **160** mmHg
